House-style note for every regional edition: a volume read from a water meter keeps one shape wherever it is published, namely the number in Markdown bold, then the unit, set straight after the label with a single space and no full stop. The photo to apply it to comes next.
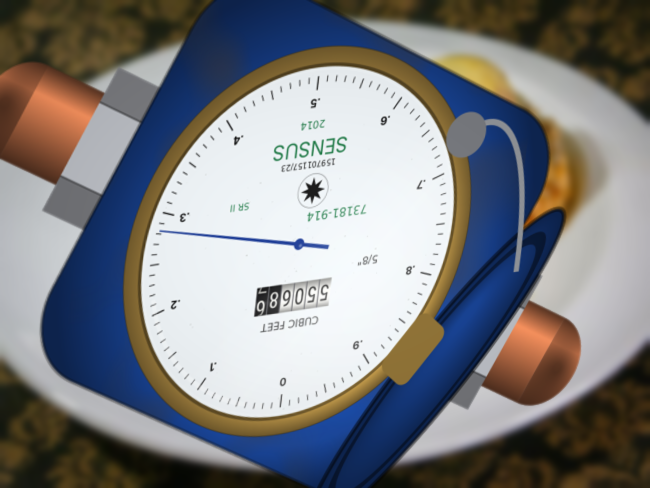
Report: **550686.28** ft³
